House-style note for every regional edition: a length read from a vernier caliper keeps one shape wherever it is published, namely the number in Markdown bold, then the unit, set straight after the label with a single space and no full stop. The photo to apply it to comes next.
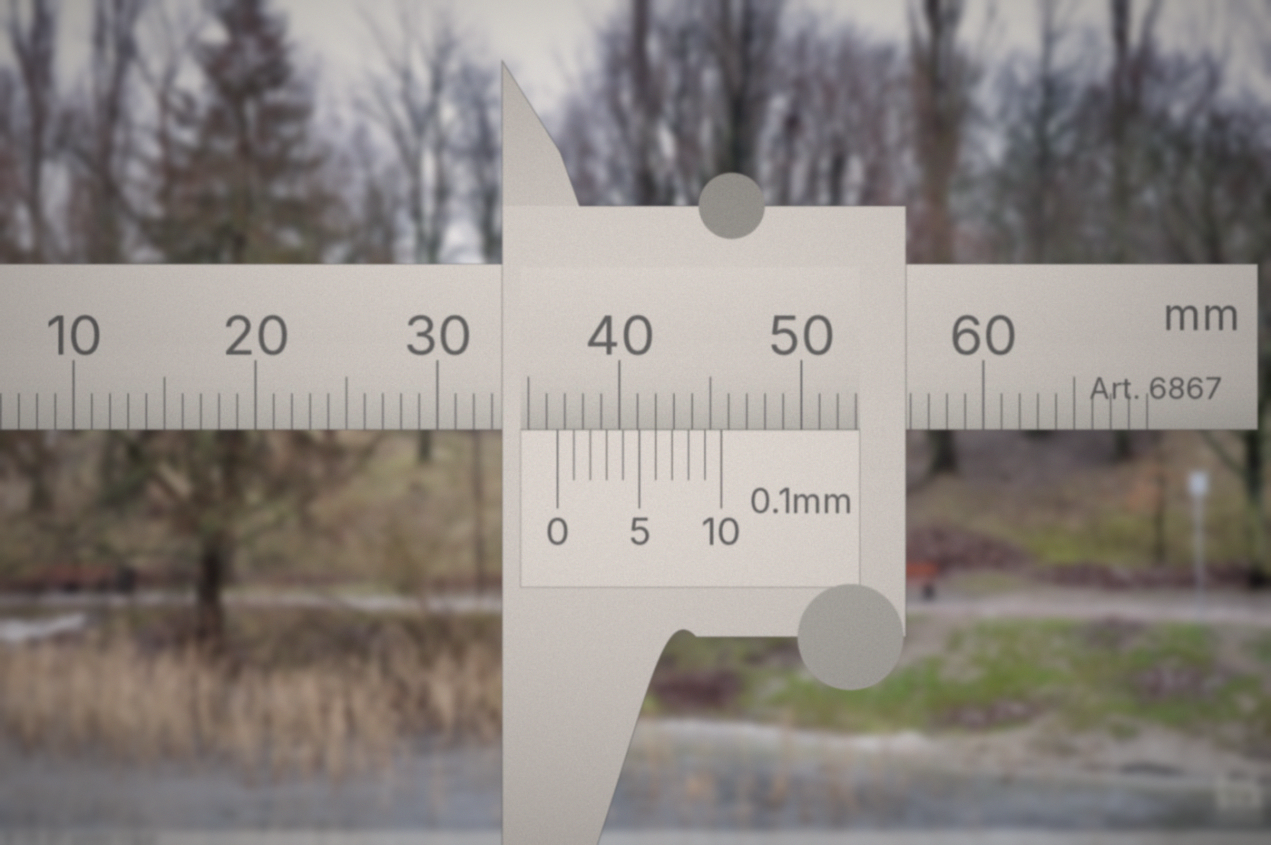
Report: **36.6** mm
